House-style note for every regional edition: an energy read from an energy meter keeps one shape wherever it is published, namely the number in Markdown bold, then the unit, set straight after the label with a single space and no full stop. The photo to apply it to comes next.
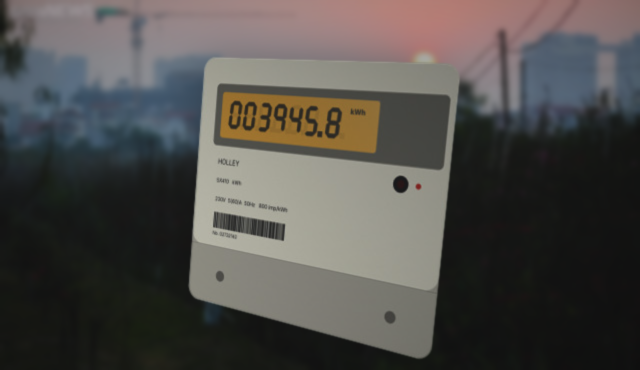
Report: **3945.8** kWh
